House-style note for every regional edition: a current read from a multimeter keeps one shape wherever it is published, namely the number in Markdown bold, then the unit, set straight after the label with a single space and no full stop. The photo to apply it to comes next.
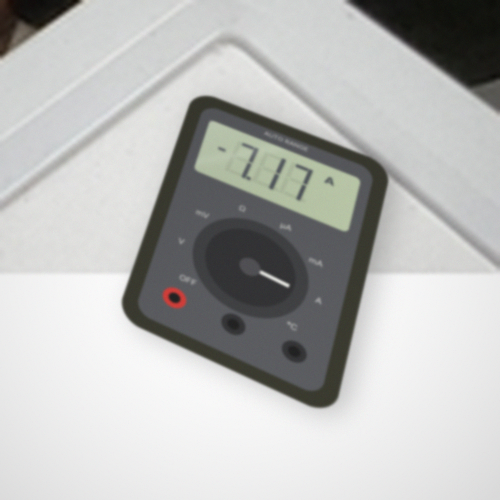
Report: **-7.17** A
